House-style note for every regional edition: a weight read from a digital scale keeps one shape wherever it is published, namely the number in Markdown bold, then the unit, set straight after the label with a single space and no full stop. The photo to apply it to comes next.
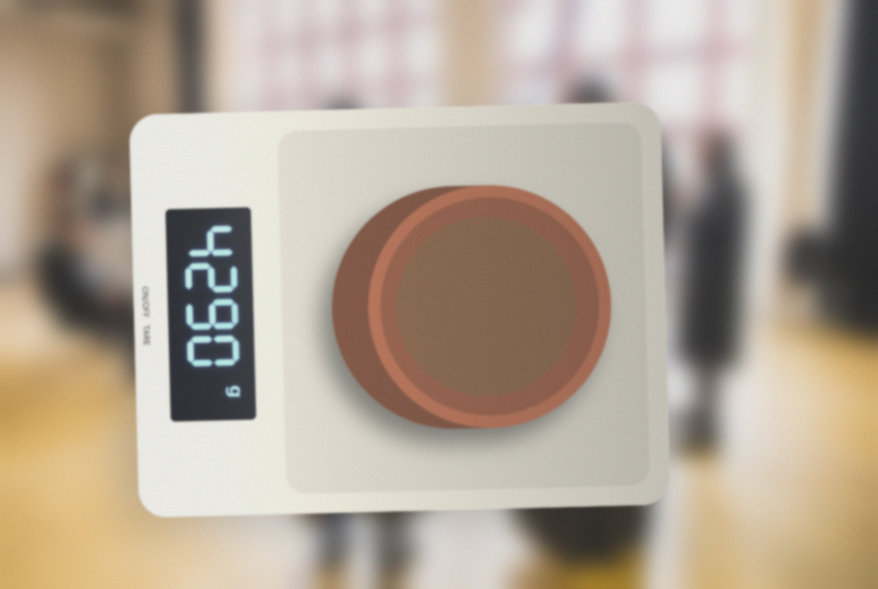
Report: **4290** g
